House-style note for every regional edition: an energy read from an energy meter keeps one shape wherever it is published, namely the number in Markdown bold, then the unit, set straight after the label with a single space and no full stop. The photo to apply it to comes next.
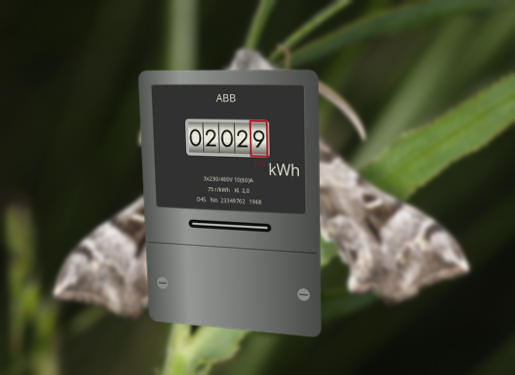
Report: **202.9** kWh
